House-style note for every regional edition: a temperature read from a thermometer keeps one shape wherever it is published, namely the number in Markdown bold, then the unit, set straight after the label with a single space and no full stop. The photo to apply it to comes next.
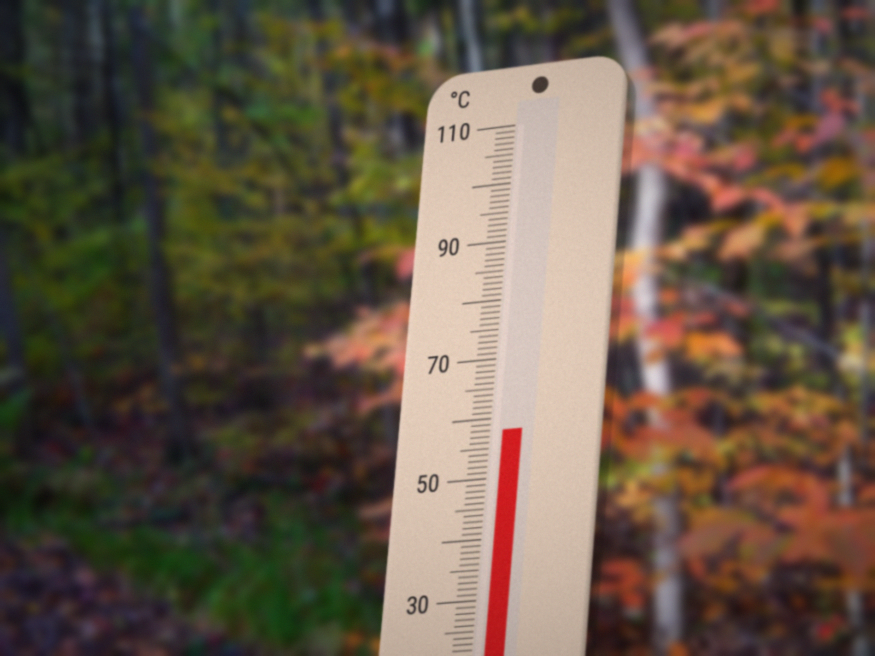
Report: **58** °C
